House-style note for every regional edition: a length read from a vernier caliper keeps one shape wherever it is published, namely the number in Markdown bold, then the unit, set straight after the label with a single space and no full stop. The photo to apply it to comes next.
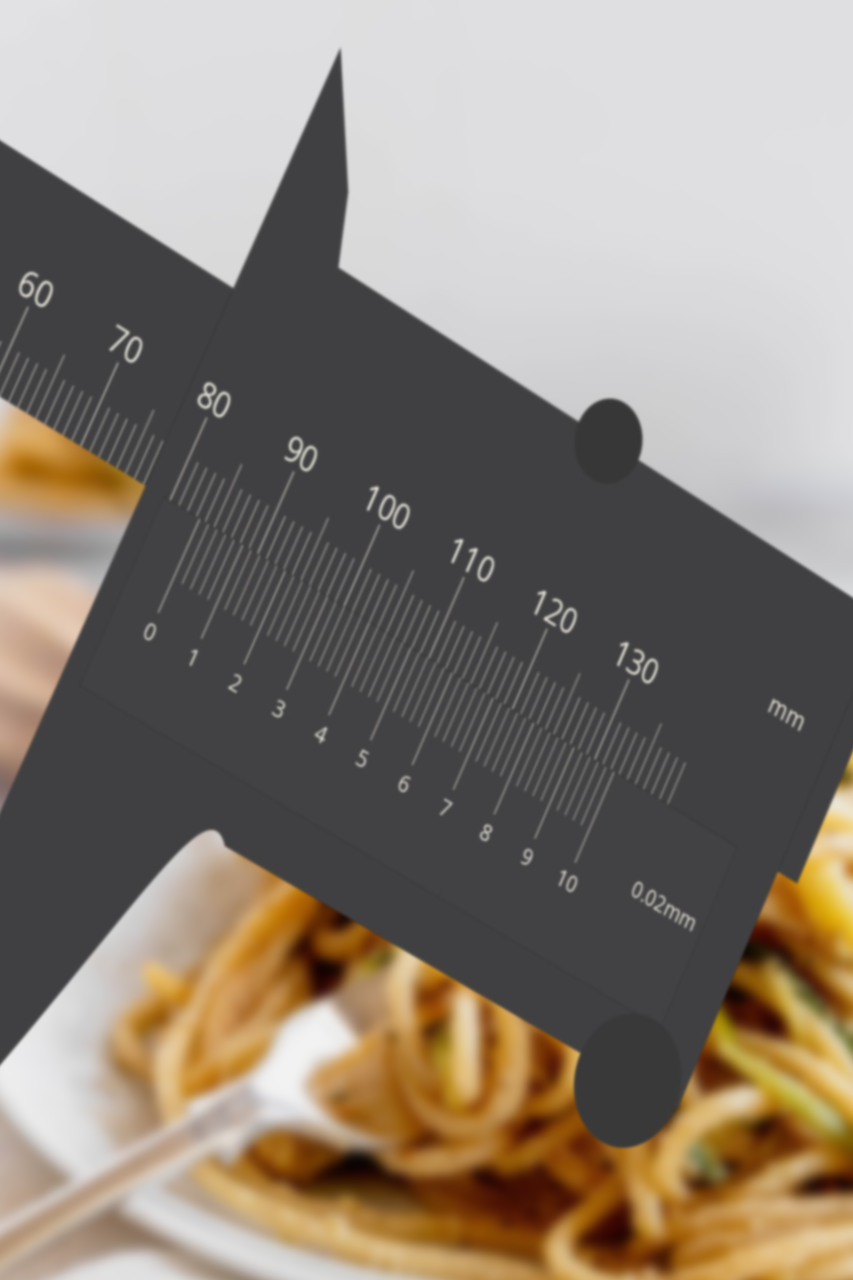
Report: **83.4** mm
